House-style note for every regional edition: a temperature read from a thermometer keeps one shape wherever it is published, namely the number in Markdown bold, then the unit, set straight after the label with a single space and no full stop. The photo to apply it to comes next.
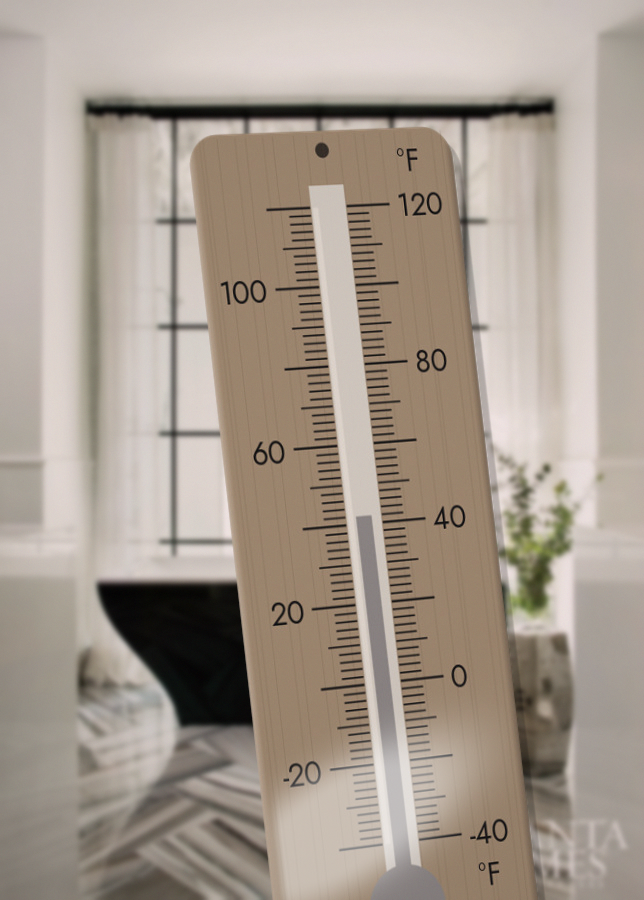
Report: **42** °F
